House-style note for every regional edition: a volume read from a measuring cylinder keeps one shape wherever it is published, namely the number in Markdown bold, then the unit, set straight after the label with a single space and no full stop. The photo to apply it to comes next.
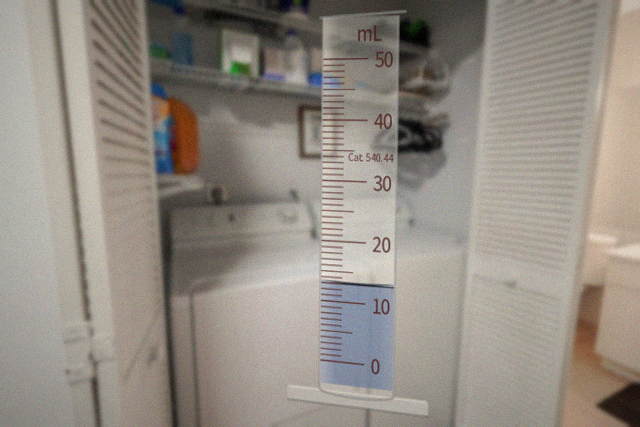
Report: **13** mL
